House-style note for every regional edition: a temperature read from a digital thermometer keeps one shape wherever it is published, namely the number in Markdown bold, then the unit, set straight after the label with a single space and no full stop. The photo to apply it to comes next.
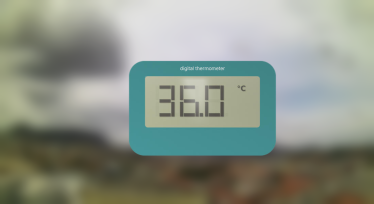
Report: **36.0** °C
